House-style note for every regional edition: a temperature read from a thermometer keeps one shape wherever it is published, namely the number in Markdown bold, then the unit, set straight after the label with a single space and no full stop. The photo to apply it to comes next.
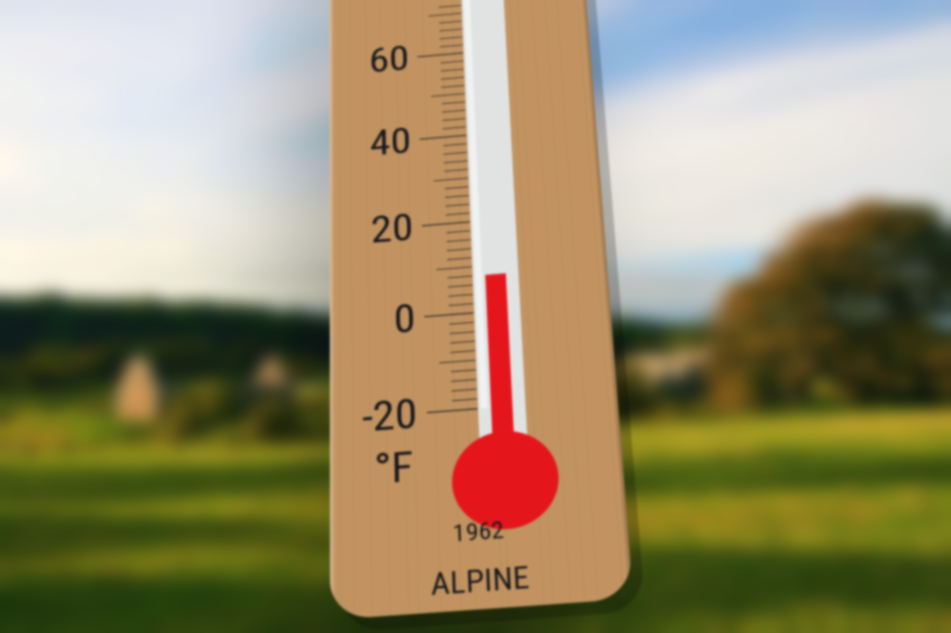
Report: **8** °F
